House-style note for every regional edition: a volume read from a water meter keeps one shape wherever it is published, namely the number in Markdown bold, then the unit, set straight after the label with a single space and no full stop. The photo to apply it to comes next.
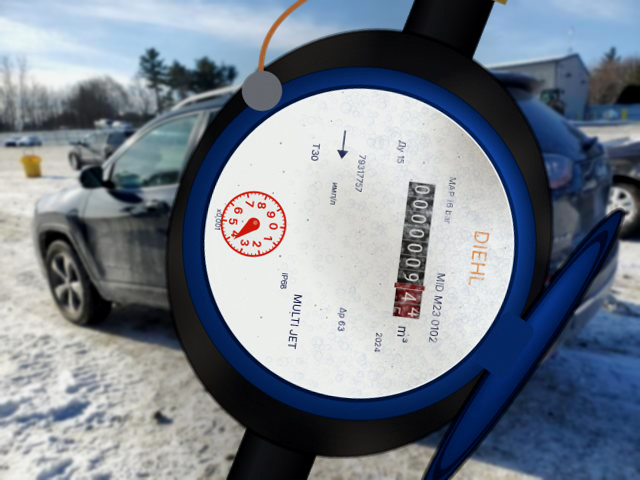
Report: **9.443** m³
